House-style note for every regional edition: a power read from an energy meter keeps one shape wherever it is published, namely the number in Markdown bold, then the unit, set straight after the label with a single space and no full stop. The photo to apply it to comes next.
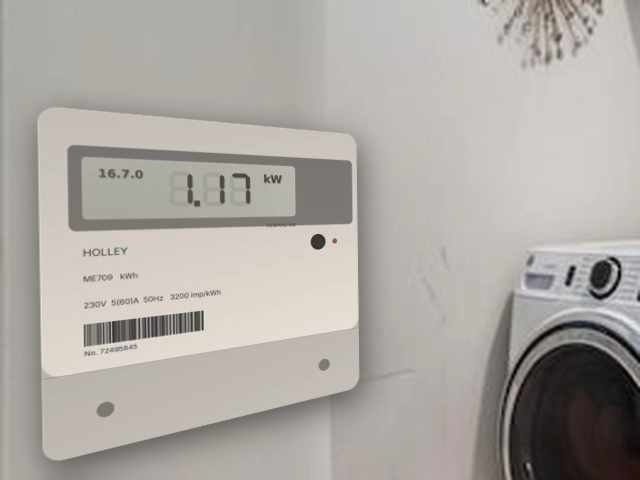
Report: **1.17** kW
